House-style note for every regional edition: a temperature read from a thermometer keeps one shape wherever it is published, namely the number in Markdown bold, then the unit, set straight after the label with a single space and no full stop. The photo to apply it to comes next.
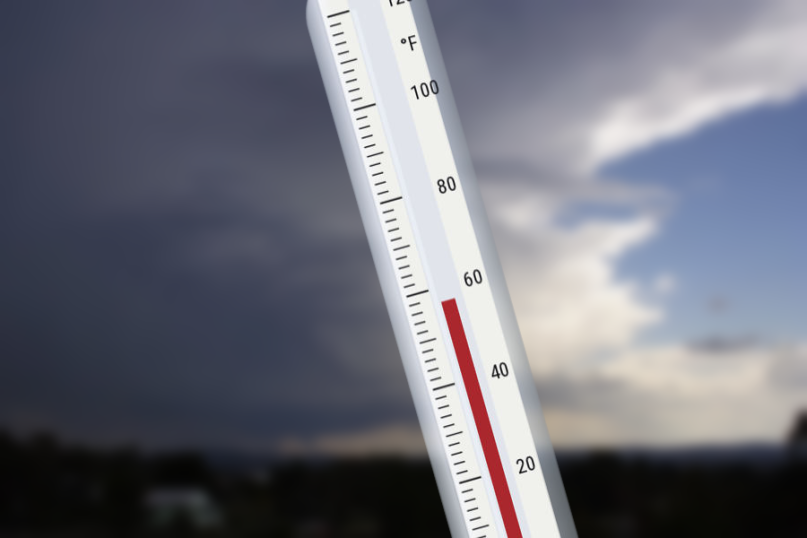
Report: **57** °F
